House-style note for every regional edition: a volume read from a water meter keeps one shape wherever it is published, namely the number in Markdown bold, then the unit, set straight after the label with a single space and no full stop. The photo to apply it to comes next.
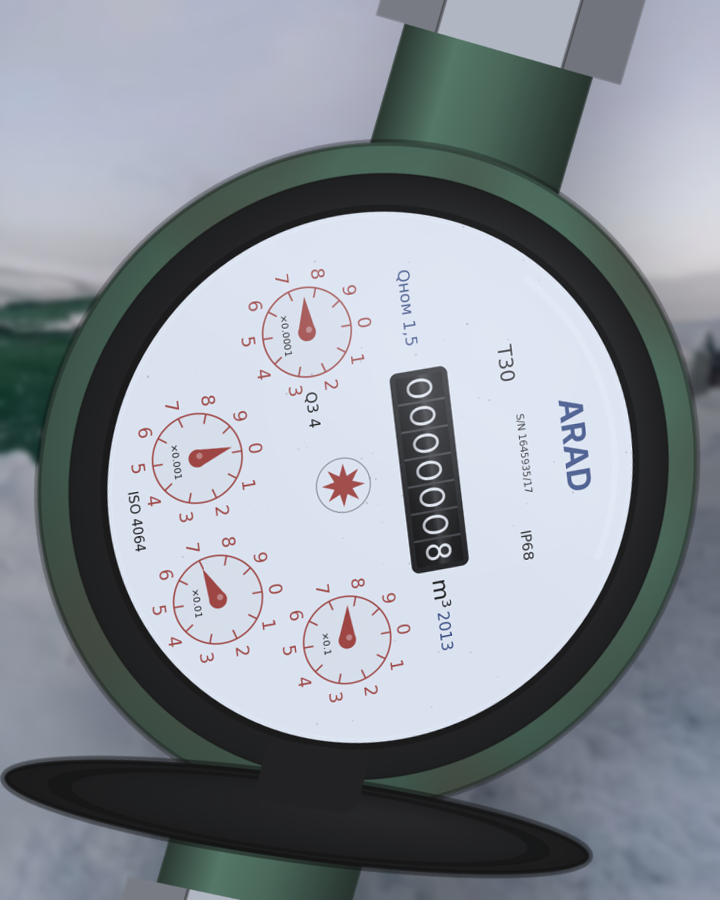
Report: **8.7697** m³
